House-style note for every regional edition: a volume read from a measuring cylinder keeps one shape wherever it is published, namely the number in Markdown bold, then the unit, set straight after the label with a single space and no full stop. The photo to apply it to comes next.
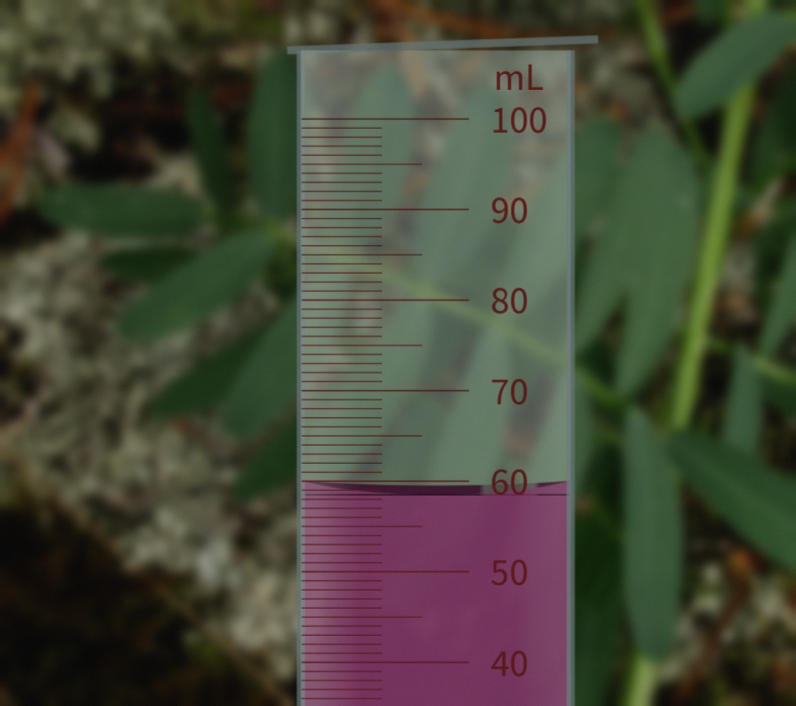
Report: **58.5** mL
